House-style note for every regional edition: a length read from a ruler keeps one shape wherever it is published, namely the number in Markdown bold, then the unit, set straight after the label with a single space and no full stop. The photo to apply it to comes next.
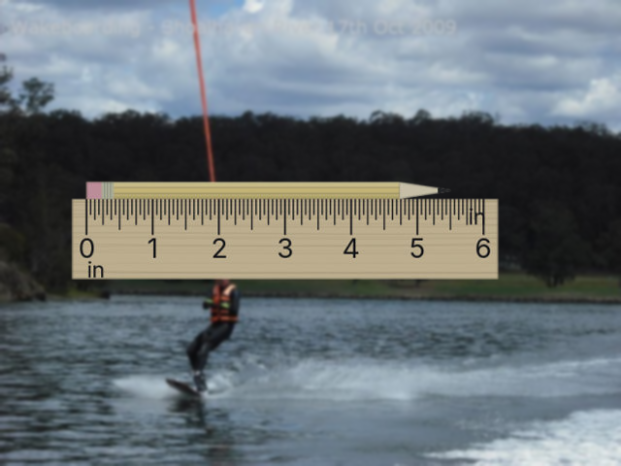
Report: **5.5** in
